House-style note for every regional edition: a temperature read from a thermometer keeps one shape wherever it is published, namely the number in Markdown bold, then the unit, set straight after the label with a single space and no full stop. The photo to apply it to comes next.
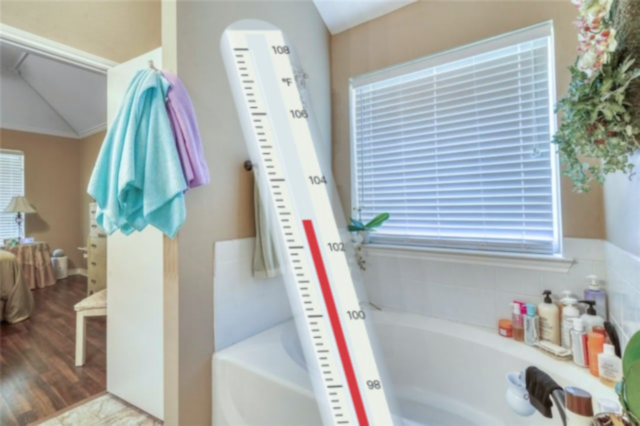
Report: **102.8** °F
